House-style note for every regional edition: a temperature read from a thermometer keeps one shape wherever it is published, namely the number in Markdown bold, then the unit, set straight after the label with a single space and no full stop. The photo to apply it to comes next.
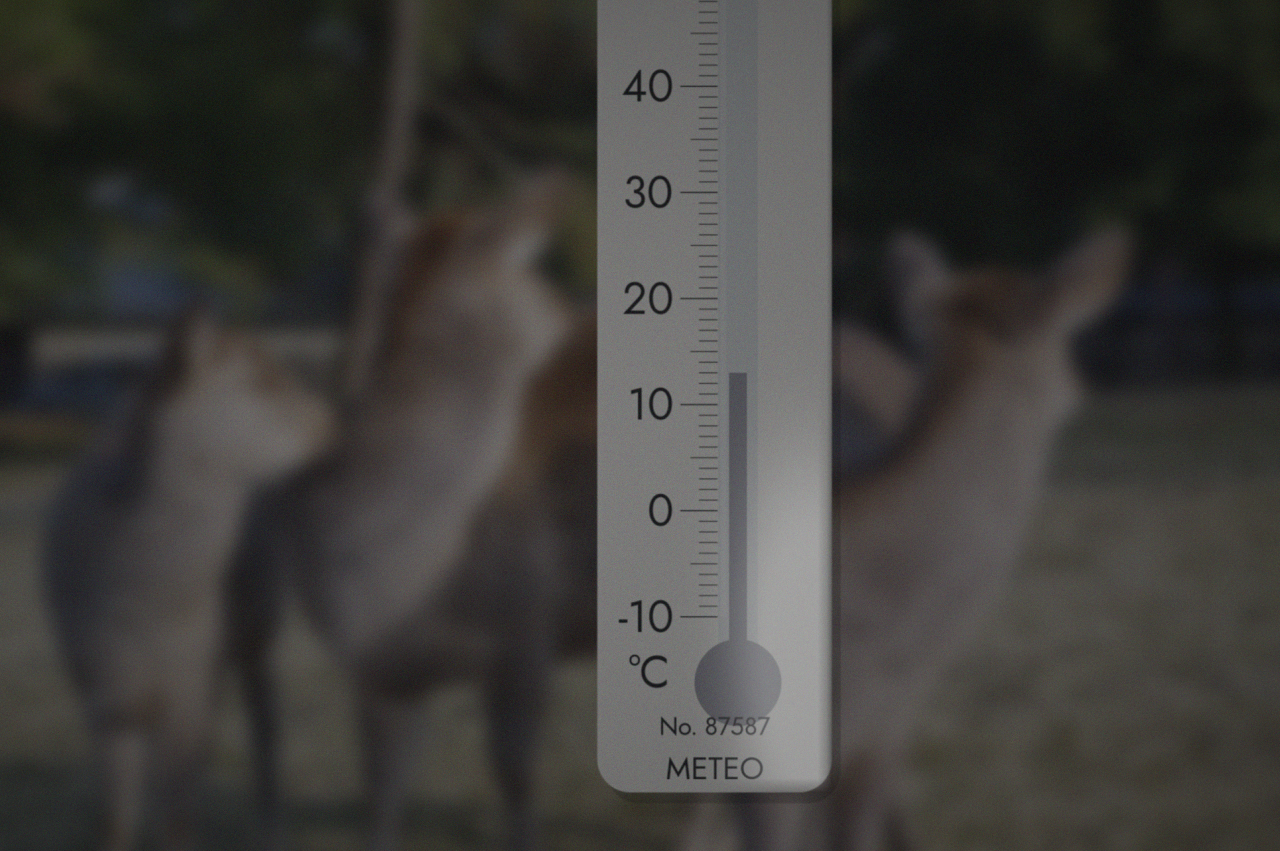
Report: **13** °C
